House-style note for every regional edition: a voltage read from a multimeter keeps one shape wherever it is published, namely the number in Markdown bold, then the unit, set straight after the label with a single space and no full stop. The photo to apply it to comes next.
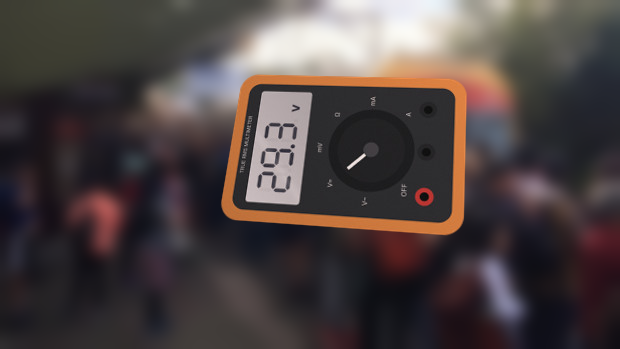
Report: **29.3** V
